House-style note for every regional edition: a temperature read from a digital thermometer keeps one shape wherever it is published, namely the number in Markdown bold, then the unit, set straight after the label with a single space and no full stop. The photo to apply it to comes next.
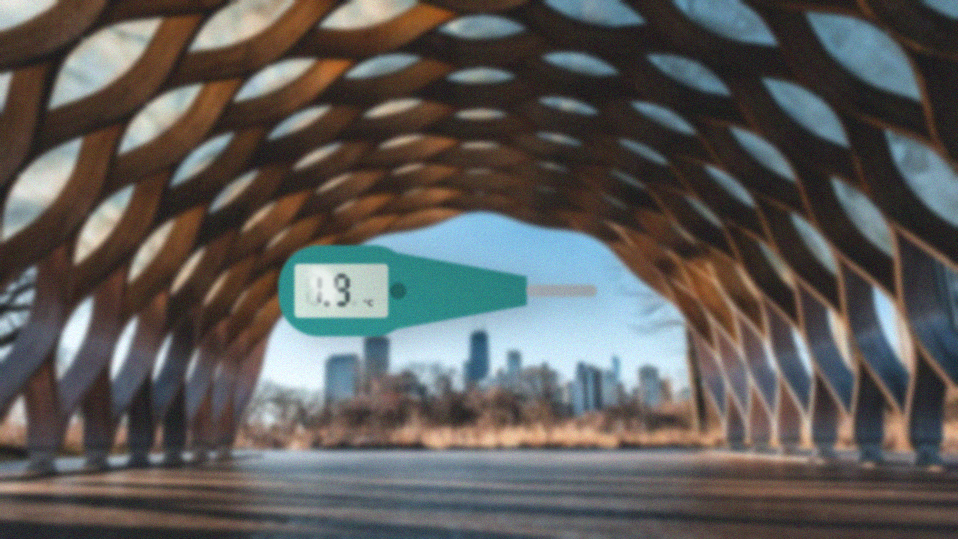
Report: **1.9** °C
